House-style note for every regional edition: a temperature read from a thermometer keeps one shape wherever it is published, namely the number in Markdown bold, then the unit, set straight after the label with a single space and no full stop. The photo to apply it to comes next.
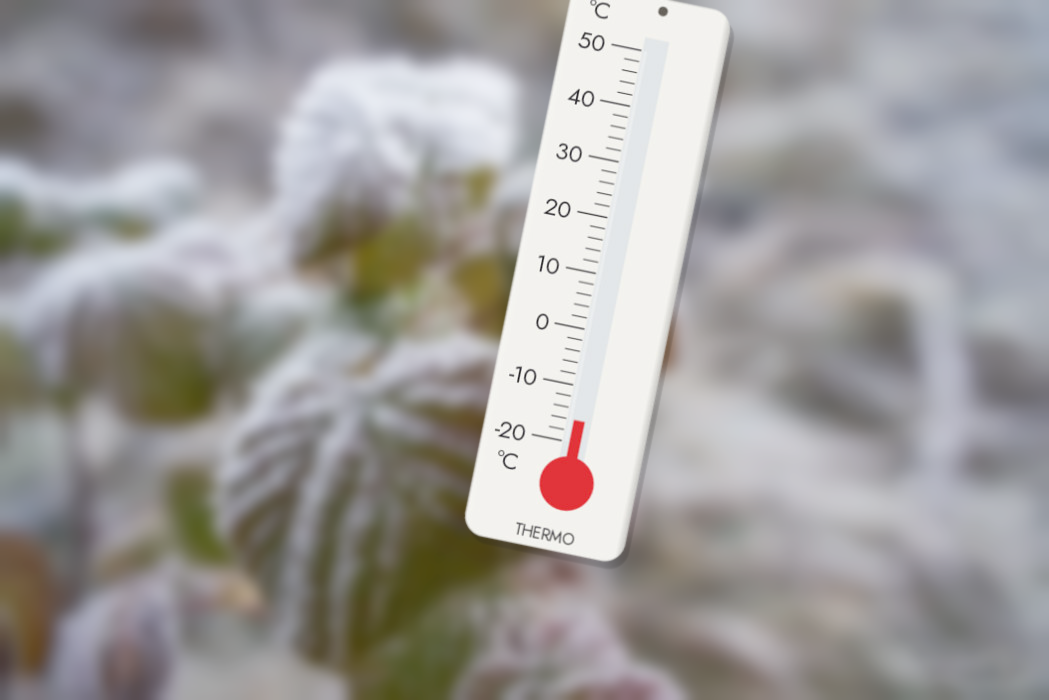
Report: **-16** °C
